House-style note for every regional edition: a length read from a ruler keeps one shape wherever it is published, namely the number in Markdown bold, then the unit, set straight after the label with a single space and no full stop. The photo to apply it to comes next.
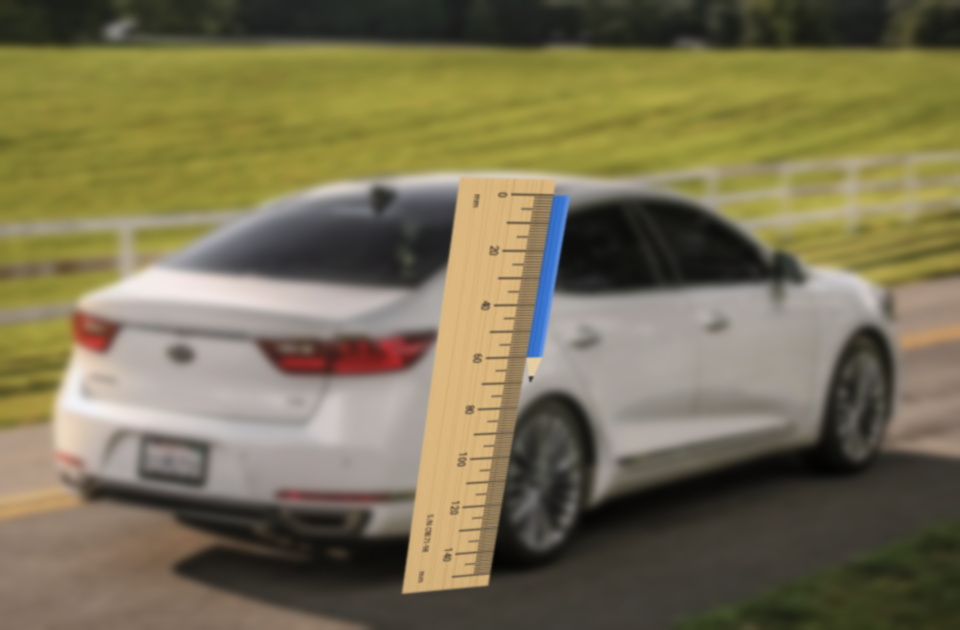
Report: **70** mm
